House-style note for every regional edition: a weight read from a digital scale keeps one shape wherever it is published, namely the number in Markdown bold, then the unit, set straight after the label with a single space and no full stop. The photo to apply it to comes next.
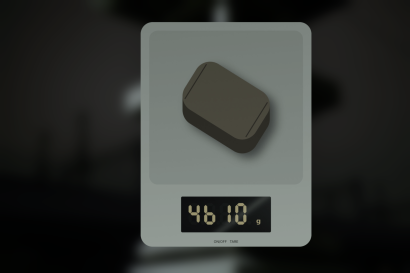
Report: **4610** g
